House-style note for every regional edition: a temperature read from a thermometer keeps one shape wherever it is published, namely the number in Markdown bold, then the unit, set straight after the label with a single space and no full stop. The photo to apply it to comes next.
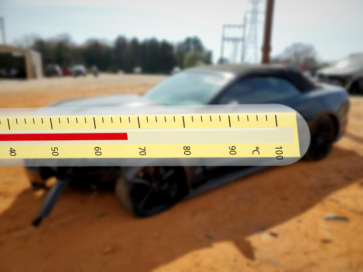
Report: **67** °C
